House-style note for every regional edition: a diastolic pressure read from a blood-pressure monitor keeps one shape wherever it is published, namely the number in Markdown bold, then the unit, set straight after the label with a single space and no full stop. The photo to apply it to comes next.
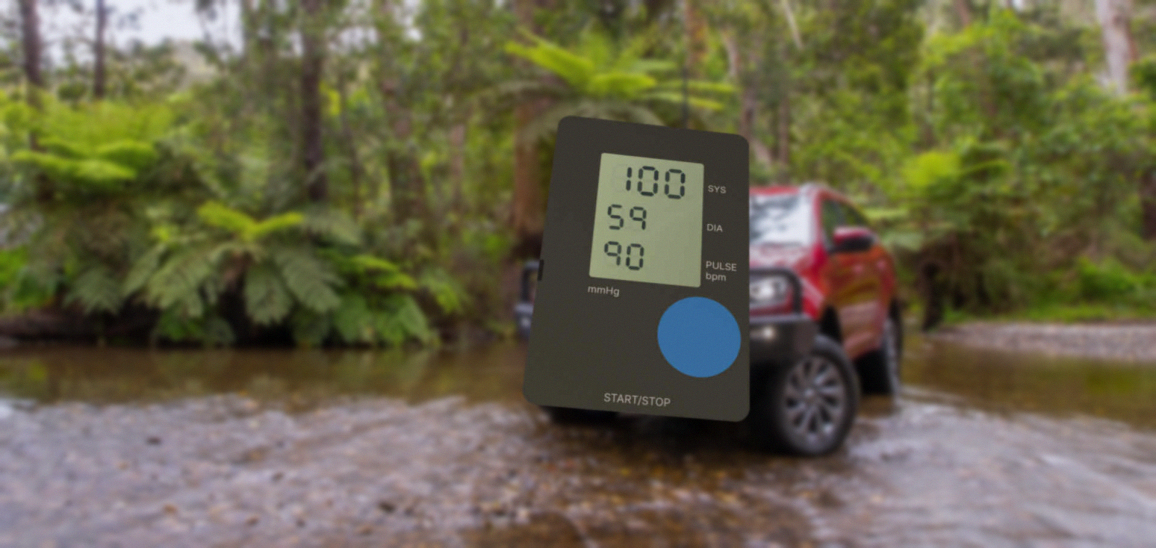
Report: **59** mmHg
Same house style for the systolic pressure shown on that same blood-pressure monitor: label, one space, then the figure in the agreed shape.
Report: **100** mmHg
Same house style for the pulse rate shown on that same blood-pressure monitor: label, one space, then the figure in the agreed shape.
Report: **90** bpm
